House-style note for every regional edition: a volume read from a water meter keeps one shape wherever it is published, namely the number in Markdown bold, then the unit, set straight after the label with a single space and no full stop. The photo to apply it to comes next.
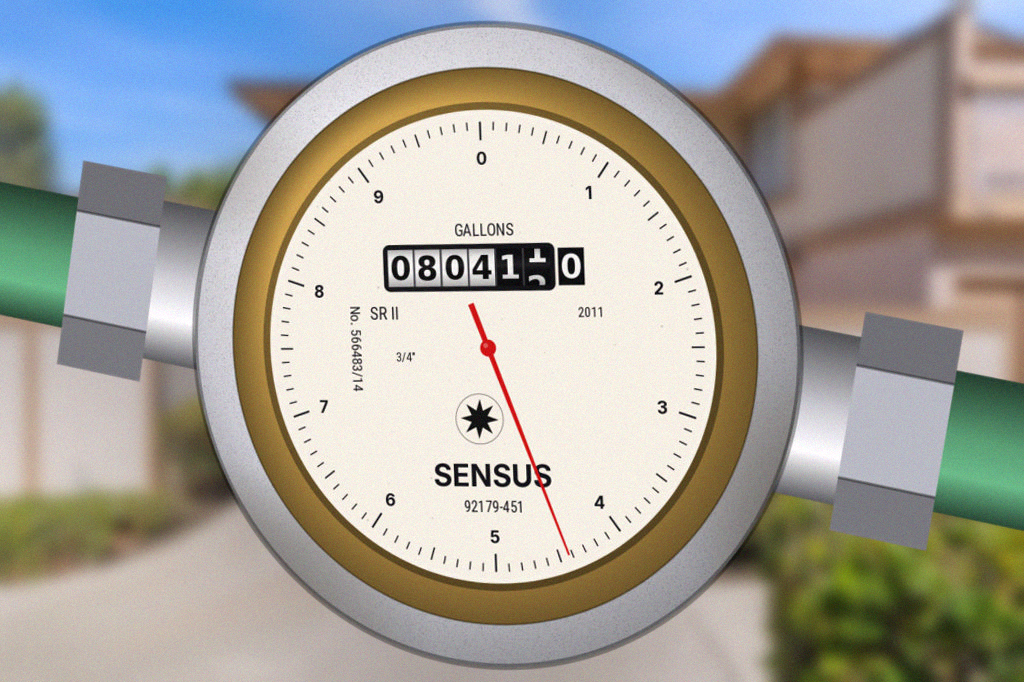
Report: **804114.4** gal
